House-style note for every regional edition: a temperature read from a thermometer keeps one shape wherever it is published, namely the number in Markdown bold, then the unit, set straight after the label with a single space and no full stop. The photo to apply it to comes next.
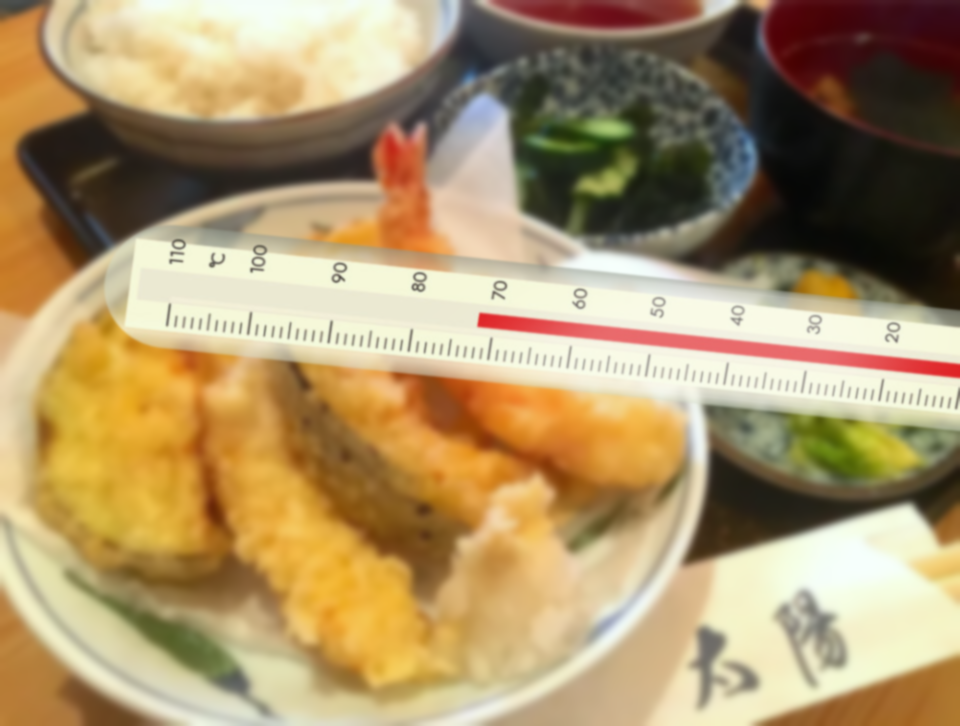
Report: **72** °C
